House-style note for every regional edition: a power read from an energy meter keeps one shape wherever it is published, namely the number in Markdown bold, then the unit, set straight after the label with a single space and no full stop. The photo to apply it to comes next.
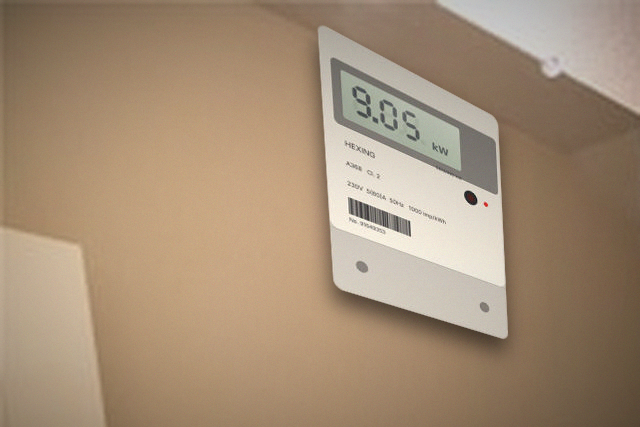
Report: **9.05** kW
